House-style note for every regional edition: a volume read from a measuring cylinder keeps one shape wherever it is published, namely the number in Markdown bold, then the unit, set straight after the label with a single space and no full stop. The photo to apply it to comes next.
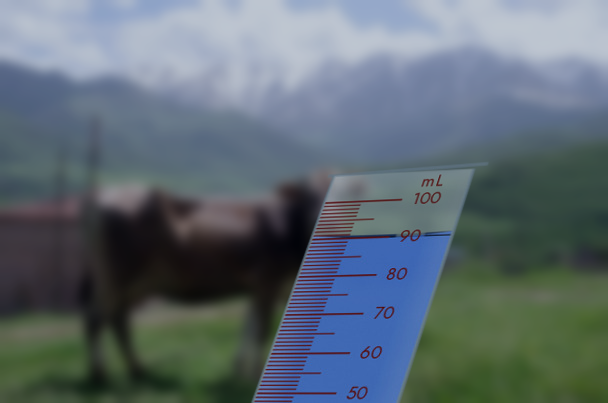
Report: **90** mL
